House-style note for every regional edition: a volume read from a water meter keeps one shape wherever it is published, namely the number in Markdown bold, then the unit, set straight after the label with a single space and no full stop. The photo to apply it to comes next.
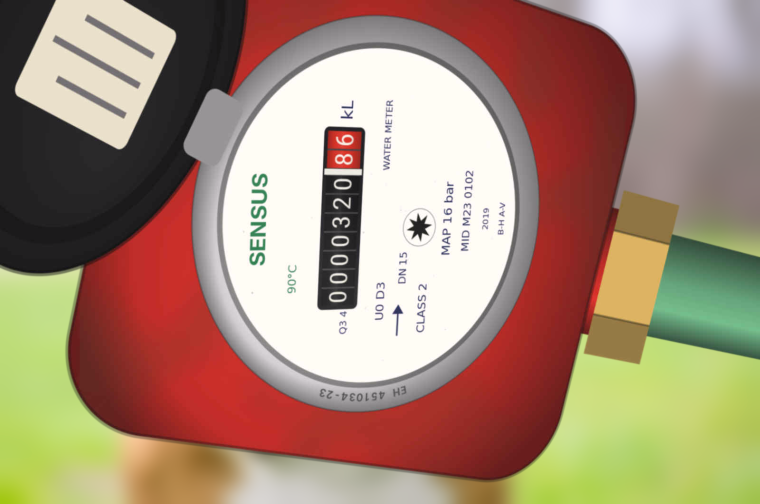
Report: **320.86** kL
